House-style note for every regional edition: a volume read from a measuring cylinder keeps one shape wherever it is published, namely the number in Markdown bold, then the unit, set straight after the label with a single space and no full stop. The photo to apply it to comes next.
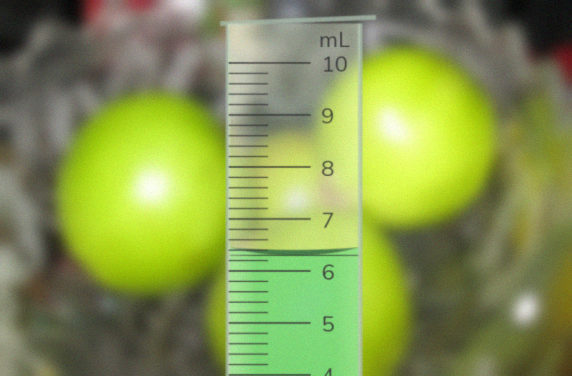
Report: **6.3** mL
